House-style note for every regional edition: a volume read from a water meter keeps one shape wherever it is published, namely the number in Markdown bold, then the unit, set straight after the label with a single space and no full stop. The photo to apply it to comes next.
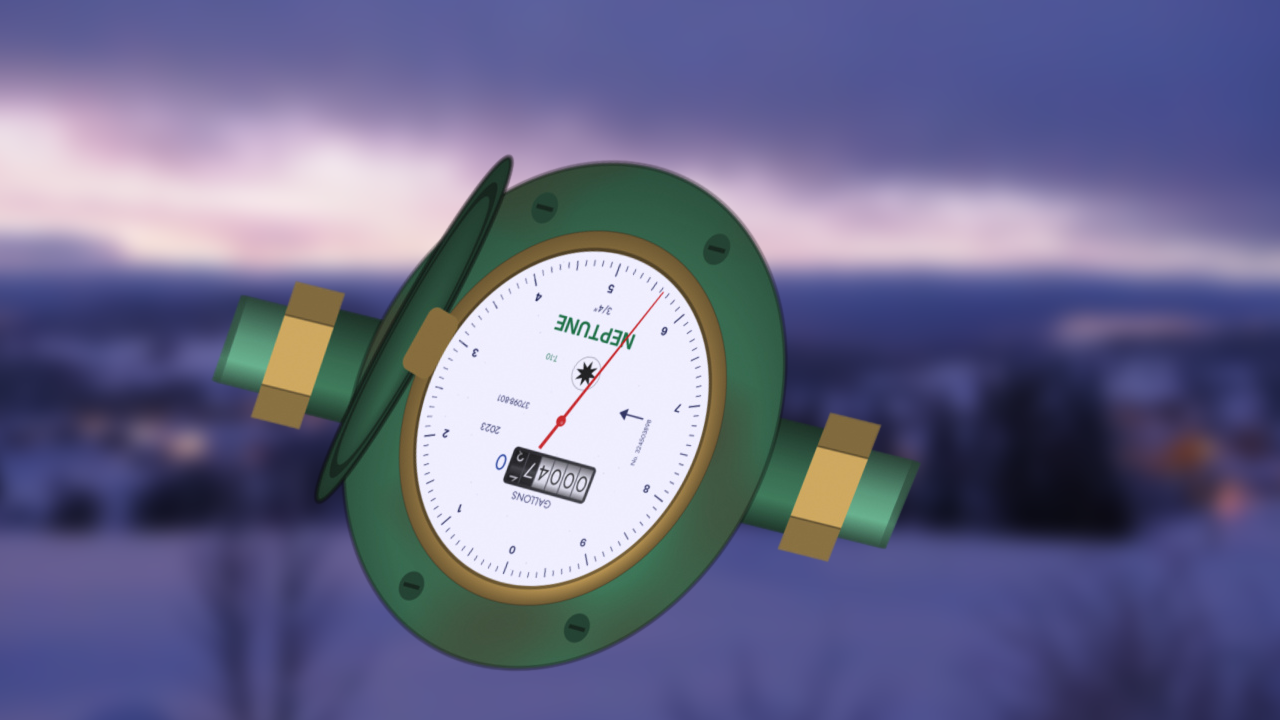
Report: **4725.6** gal
